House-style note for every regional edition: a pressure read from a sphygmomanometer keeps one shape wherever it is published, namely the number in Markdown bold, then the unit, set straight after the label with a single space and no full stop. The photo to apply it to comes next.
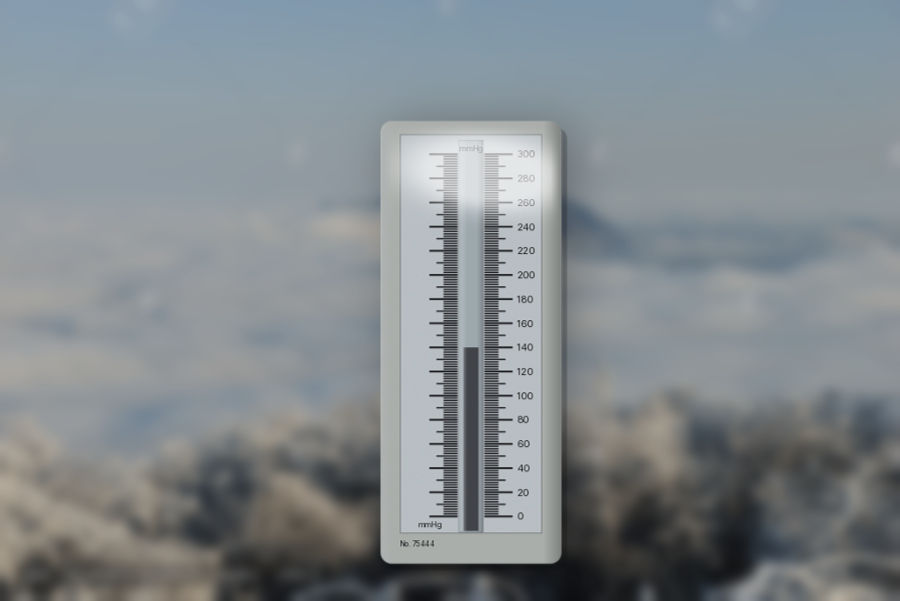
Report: **140** mmHg
